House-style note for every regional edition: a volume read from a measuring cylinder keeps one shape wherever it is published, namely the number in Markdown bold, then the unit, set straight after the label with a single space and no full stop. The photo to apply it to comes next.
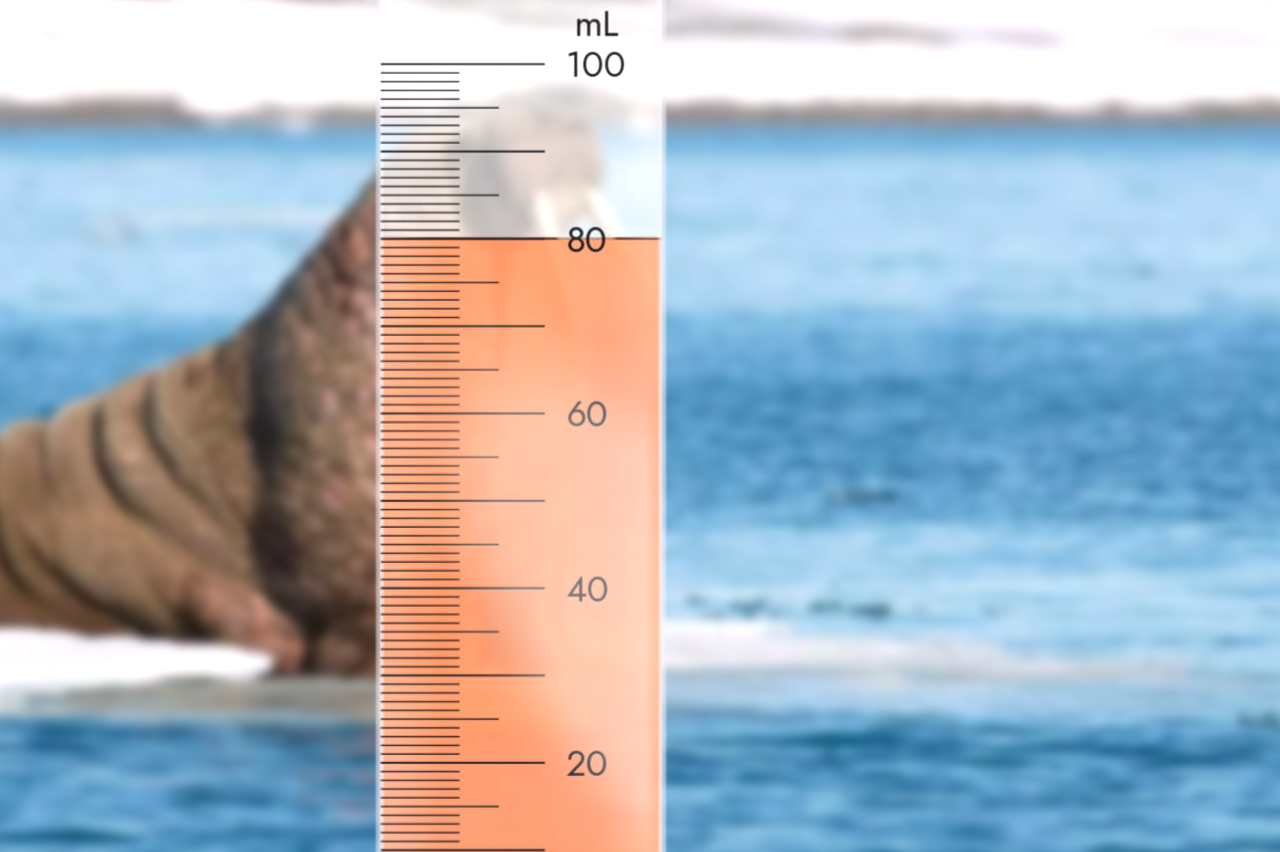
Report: **80** mL
